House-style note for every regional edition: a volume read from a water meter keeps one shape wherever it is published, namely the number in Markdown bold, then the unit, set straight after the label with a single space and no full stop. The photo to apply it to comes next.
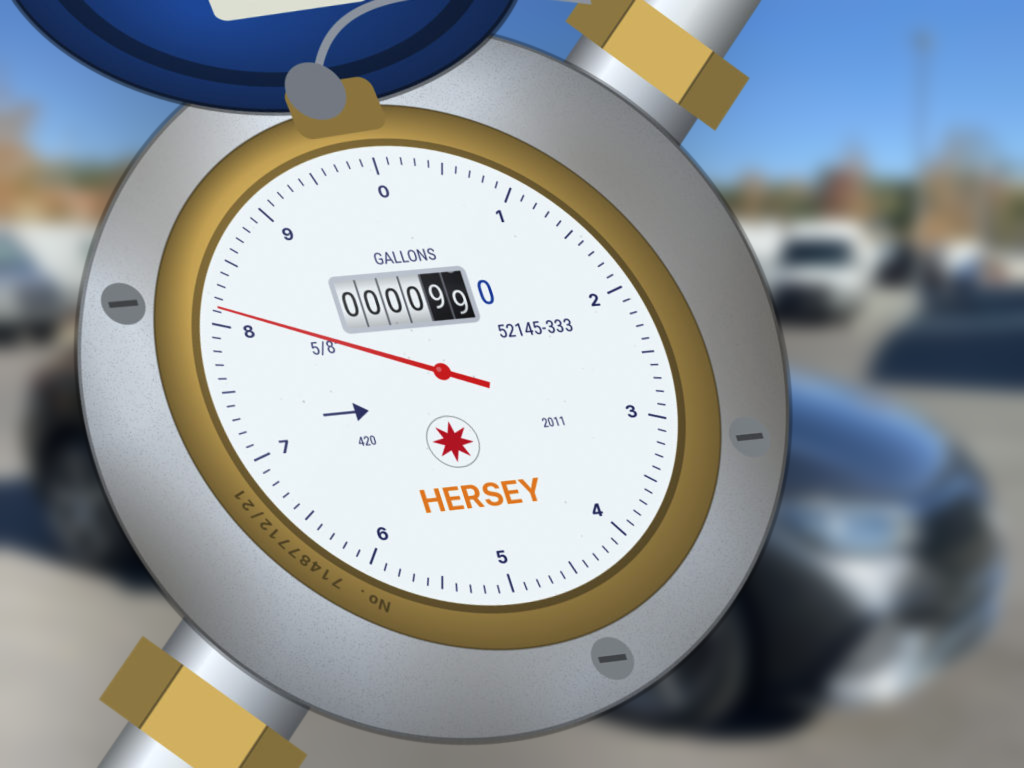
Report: **988.1** gal
